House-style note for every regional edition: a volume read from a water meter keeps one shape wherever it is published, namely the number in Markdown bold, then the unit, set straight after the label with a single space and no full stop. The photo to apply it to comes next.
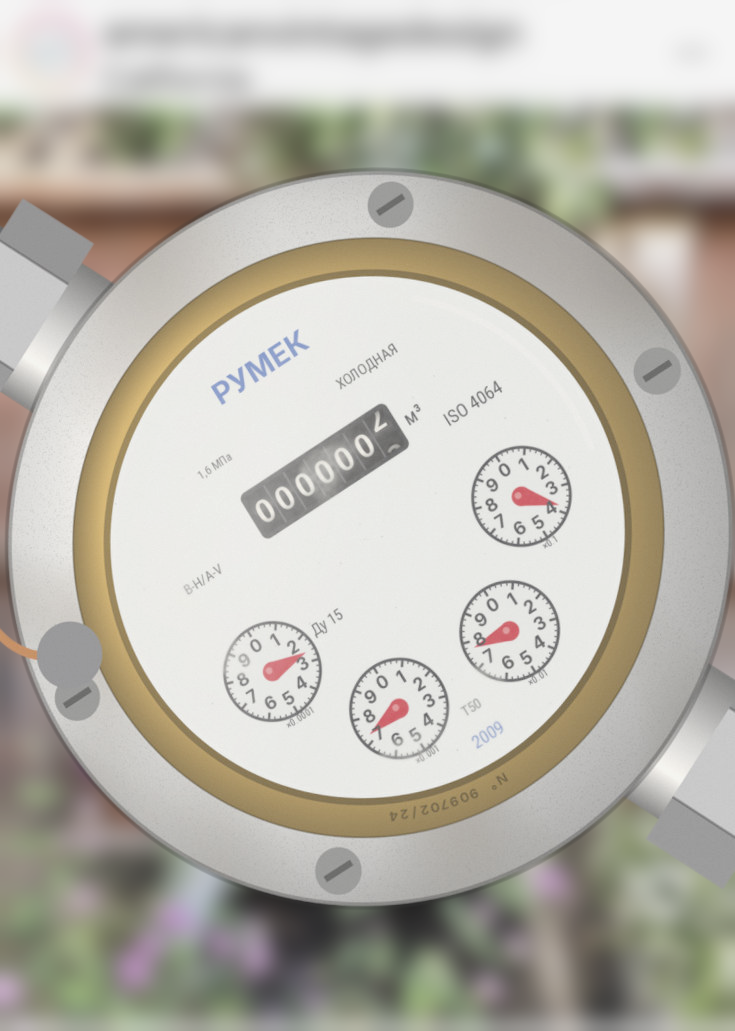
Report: **2.3772** m³
